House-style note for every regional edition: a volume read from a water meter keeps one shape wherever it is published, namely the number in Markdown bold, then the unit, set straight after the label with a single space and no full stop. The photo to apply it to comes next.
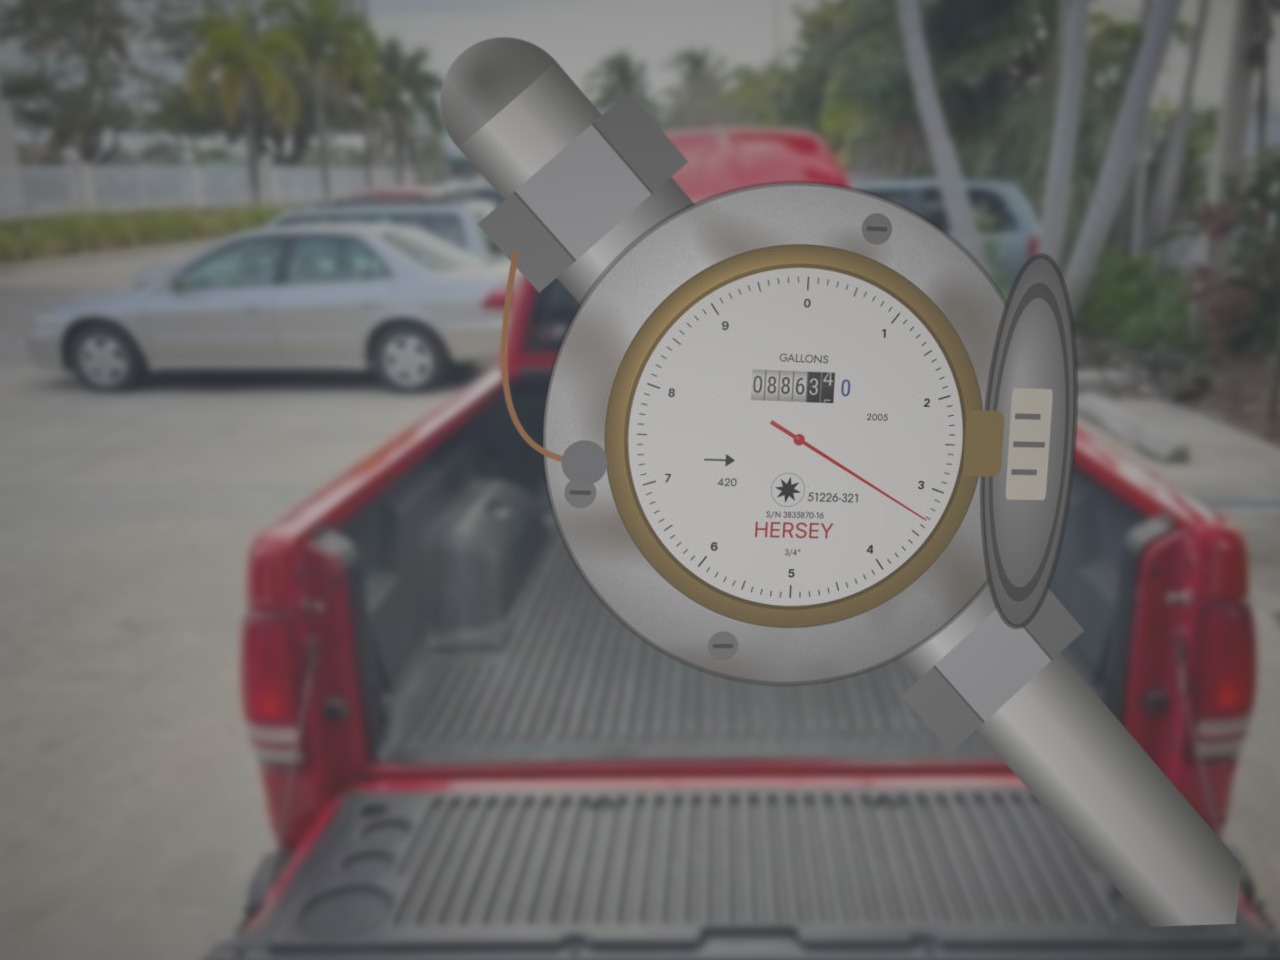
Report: **886343.3** gal
